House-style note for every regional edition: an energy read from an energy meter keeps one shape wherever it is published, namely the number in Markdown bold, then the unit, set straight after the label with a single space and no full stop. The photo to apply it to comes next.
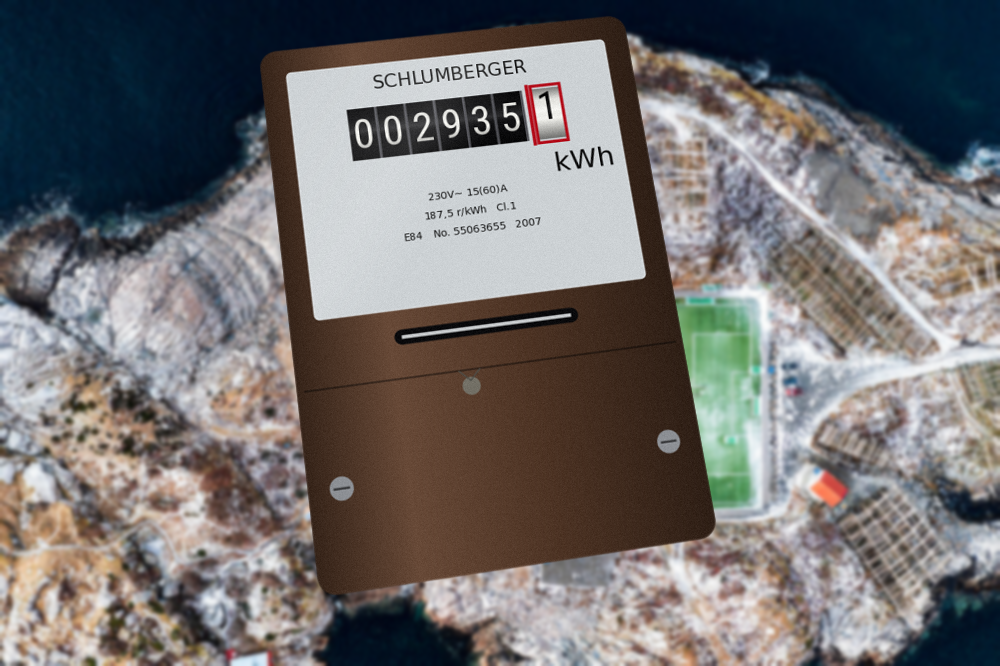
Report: **2935.1** kWh
